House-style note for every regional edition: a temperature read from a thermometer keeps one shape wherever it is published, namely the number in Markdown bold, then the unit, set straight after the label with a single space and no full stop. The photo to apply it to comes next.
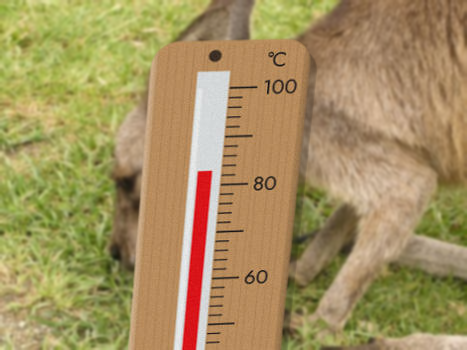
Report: **83** °C
